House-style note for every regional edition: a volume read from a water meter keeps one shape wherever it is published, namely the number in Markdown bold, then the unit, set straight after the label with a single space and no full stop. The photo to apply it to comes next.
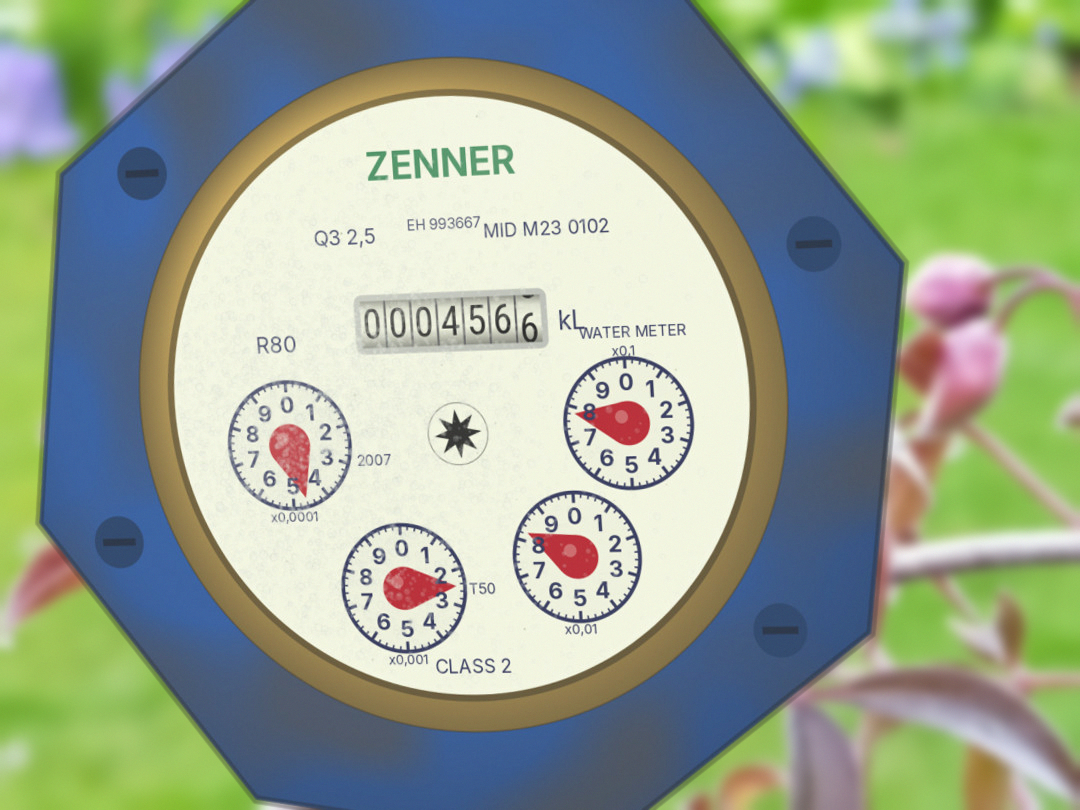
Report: **4565.7824** kL
